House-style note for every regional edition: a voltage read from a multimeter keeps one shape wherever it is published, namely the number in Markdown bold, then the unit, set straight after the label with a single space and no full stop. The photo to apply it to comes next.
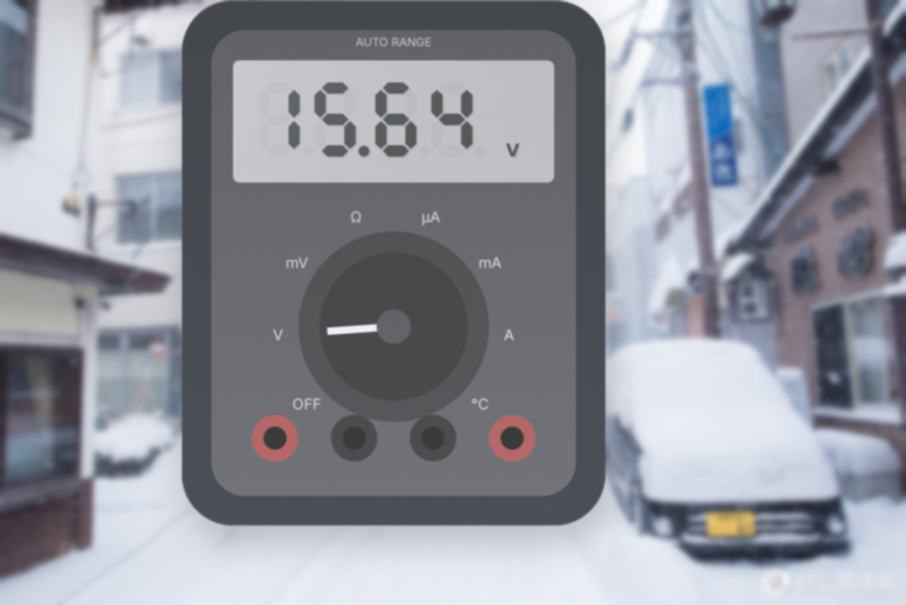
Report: **15.64** V
